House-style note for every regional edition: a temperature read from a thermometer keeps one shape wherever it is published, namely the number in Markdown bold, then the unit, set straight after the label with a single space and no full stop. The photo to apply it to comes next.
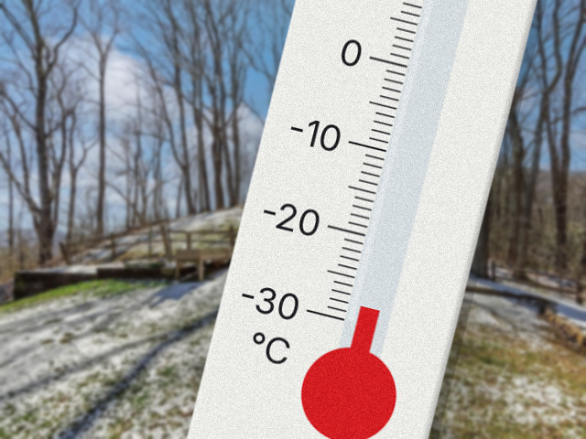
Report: **-28** °C
